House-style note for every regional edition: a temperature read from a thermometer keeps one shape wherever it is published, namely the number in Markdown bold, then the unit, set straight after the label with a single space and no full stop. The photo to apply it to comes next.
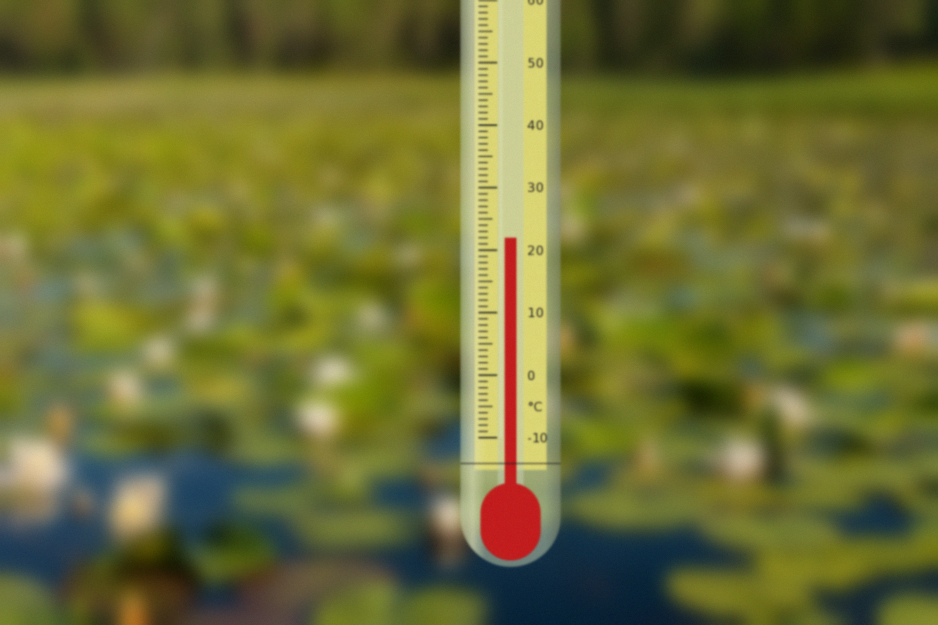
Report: **22** °C
